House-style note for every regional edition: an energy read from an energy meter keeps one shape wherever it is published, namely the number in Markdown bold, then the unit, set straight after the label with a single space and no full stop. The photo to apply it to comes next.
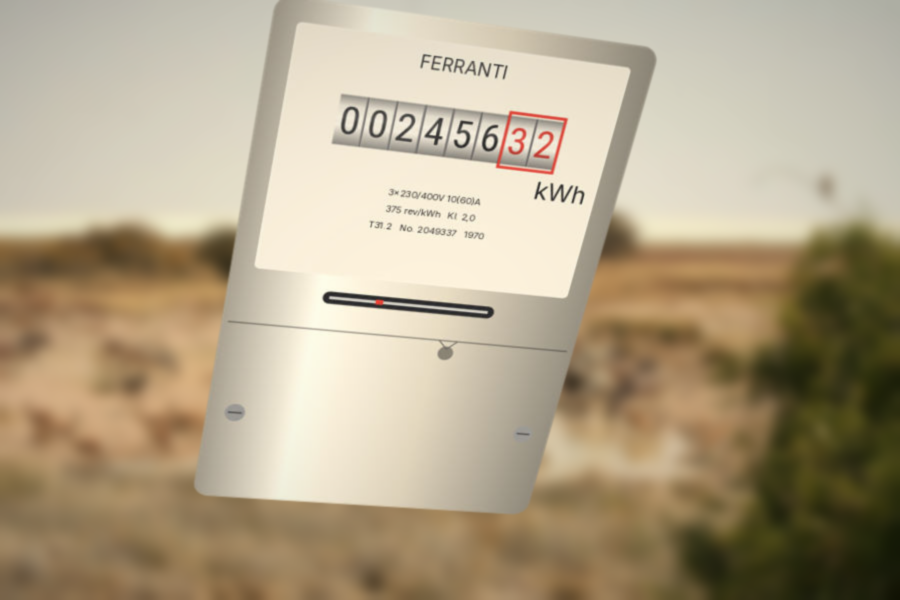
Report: **2456.32** kWh
